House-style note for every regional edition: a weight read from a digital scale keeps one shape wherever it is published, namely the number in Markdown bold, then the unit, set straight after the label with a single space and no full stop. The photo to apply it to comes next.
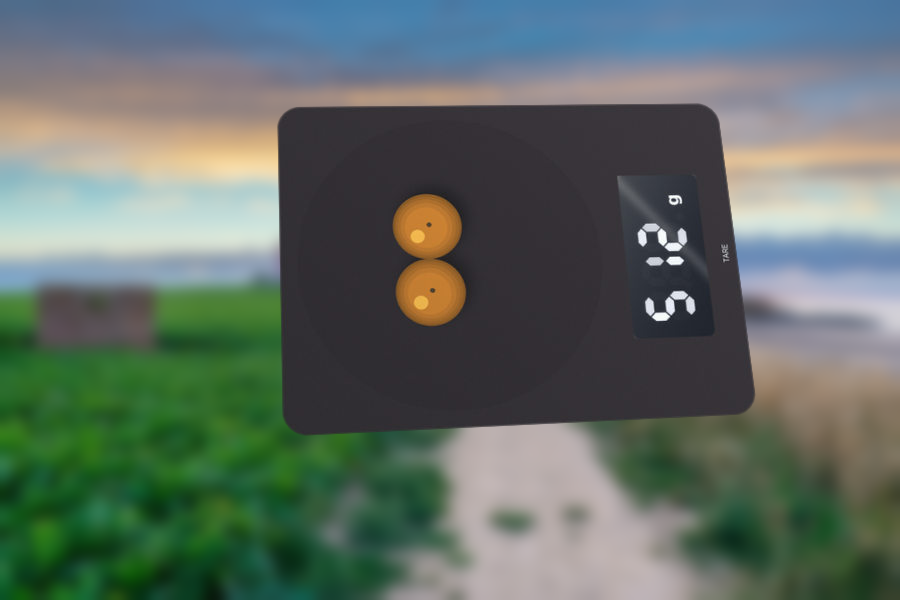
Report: **512** g
